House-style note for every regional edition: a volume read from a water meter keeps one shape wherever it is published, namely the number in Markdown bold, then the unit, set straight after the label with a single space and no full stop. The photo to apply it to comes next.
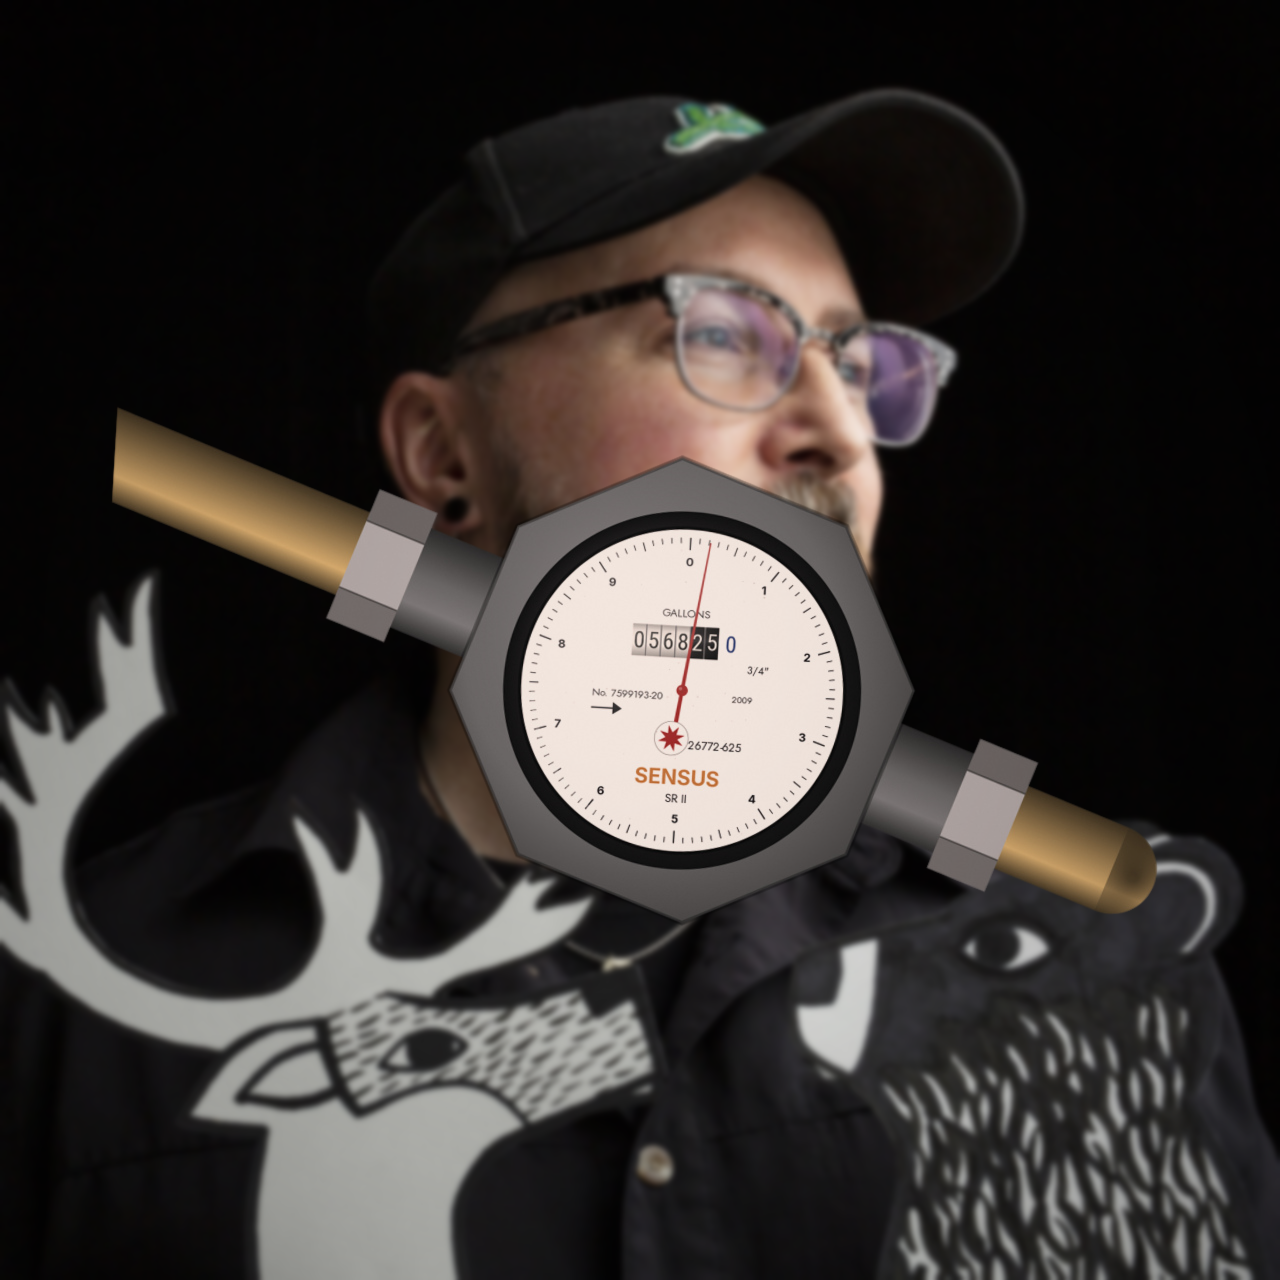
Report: **568250.2** gal
